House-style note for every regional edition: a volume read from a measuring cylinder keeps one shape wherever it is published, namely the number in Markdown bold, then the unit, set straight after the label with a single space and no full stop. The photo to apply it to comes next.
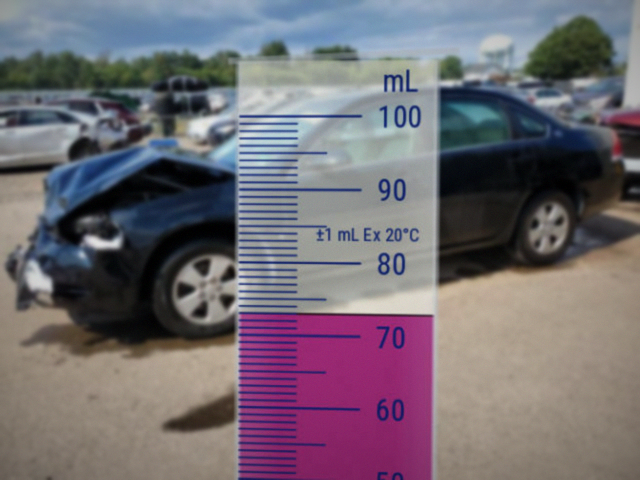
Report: **73** mL
